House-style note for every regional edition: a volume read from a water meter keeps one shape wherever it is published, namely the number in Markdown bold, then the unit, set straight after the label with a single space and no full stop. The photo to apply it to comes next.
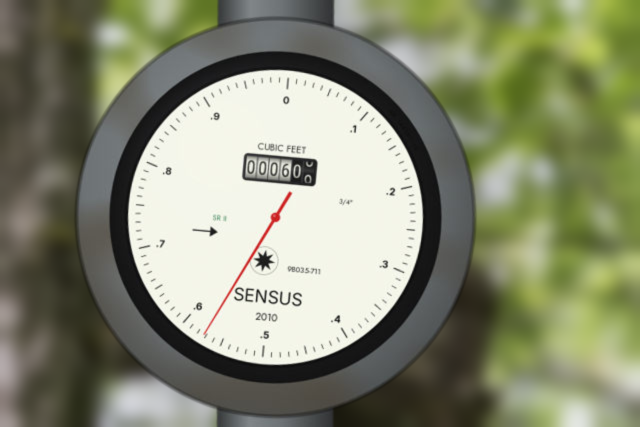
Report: **608.57** ft³
